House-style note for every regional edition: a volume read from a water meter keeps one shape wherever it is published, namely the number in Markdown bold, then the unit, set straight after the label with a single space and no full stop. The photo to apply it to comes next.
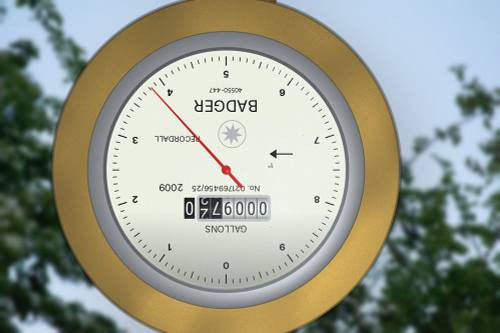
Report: **9723.8** gal
